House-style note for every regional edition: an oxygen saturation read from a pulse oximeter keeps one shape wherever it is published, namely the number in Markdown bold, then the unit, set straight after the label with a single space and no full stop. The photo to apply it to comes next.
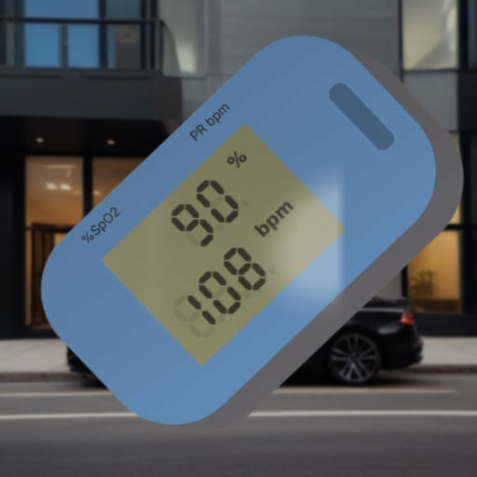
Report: **90** %
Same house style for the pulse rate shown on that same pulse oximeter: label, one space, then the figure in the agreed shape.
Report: **108** bpm
